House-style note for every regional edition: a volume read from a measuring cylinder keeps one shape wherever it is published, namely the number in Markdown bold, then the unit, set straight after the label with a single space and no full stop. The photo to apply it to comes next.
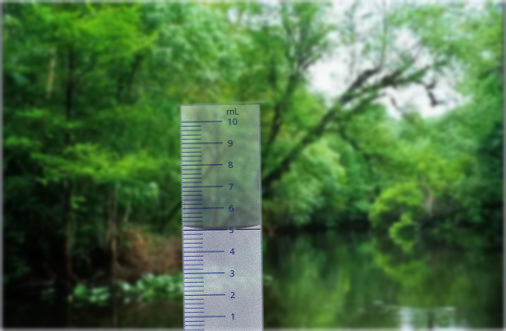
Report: **5** mL
